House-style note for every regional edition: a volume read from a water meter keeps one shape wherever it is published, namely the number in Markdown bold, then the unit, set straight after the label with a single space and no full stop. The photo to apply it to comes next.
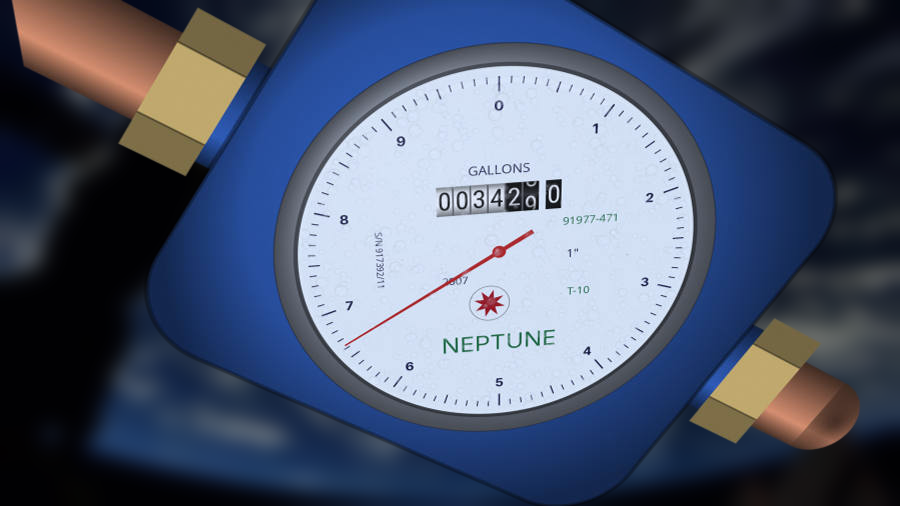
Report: **34286.6** gal
